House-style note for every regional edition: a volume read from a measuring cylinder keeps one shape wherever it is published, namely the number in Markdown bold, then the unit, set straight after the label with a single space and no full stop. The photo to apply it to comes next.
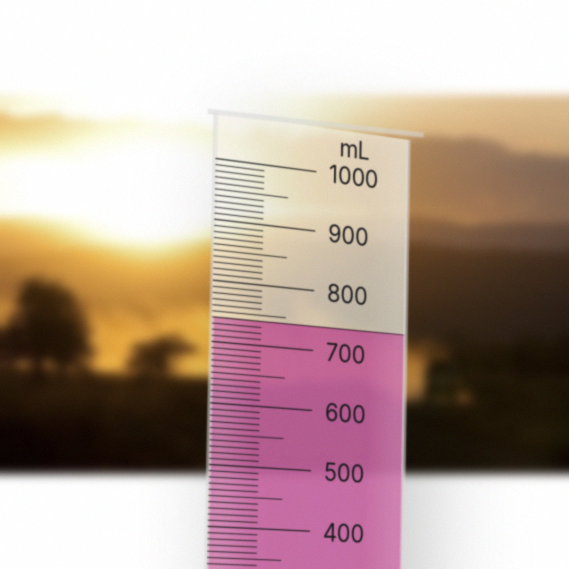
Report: **740** mL
